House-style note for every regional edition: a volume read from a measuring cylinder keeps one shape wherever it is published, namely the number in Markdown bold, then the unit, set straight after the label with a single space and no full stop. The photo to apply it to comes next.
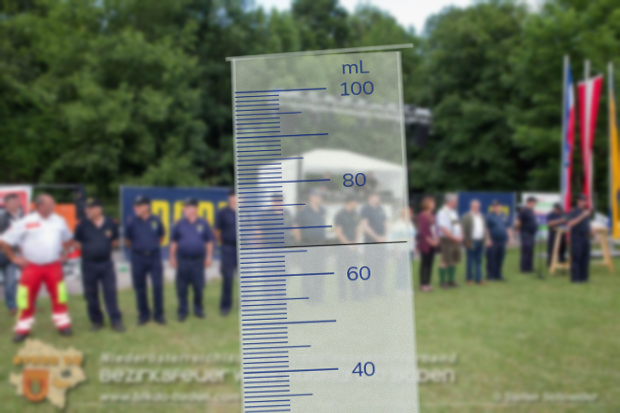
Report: **66** mL
